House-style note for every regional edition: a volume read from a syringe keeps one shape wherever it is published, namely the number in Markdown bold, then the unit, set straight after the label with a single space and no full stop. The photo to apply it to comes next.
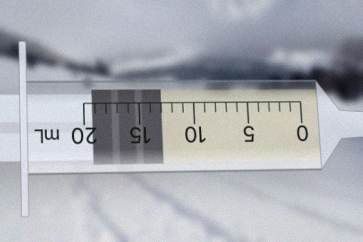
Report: **13** mL
